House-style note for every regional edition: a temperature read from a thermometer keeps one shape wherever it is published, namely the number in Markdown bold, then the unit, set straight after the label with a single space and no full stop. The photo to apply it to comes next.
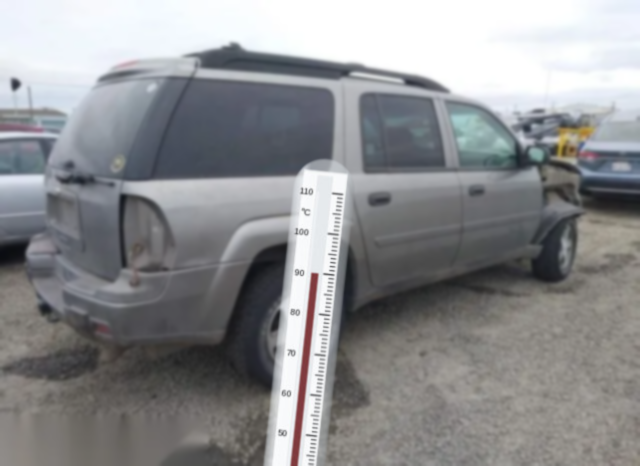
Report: **90** °C
